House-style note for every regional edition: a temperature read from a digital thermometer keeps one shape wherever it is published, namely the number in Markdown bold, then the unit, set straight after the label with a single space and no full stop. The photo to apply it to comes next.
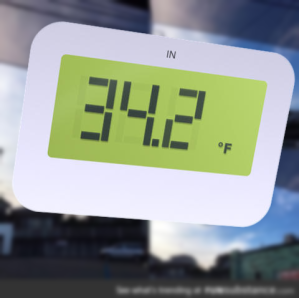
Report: **34.2** °F
